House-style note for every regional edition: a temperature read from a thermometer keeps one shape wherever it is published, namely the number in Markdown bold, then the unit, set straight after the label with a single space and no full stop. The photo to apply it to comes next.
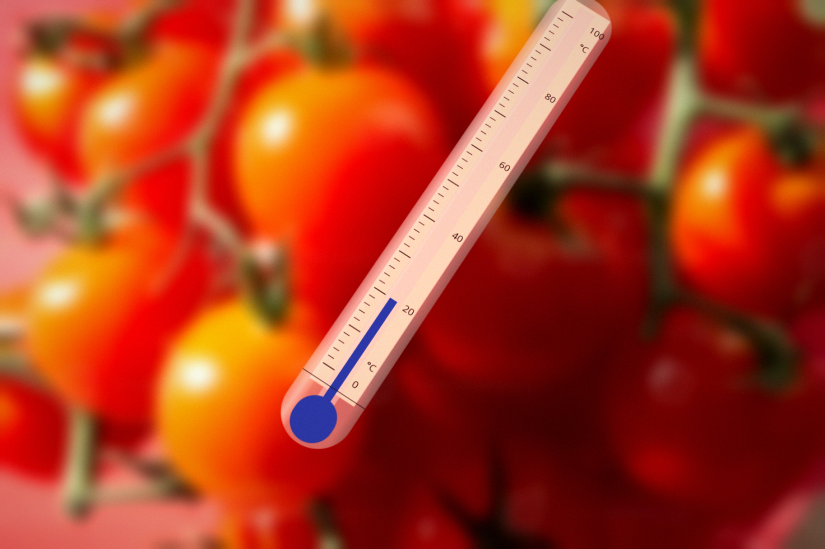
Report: **20** °C
